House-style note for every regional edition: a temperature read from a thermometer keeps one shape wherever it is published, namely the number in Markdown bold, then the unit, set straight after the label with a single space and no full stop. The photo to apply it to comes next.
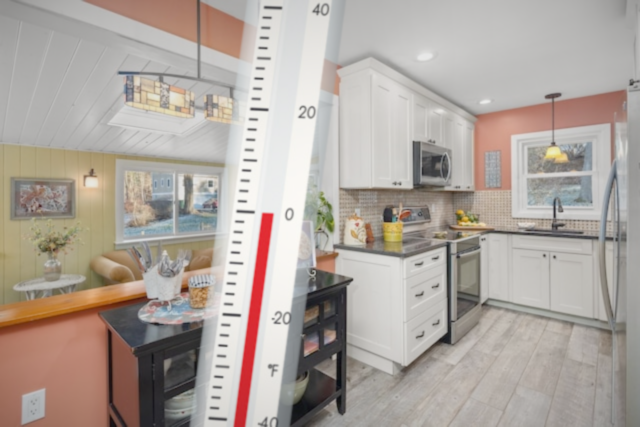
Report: **0** °F
